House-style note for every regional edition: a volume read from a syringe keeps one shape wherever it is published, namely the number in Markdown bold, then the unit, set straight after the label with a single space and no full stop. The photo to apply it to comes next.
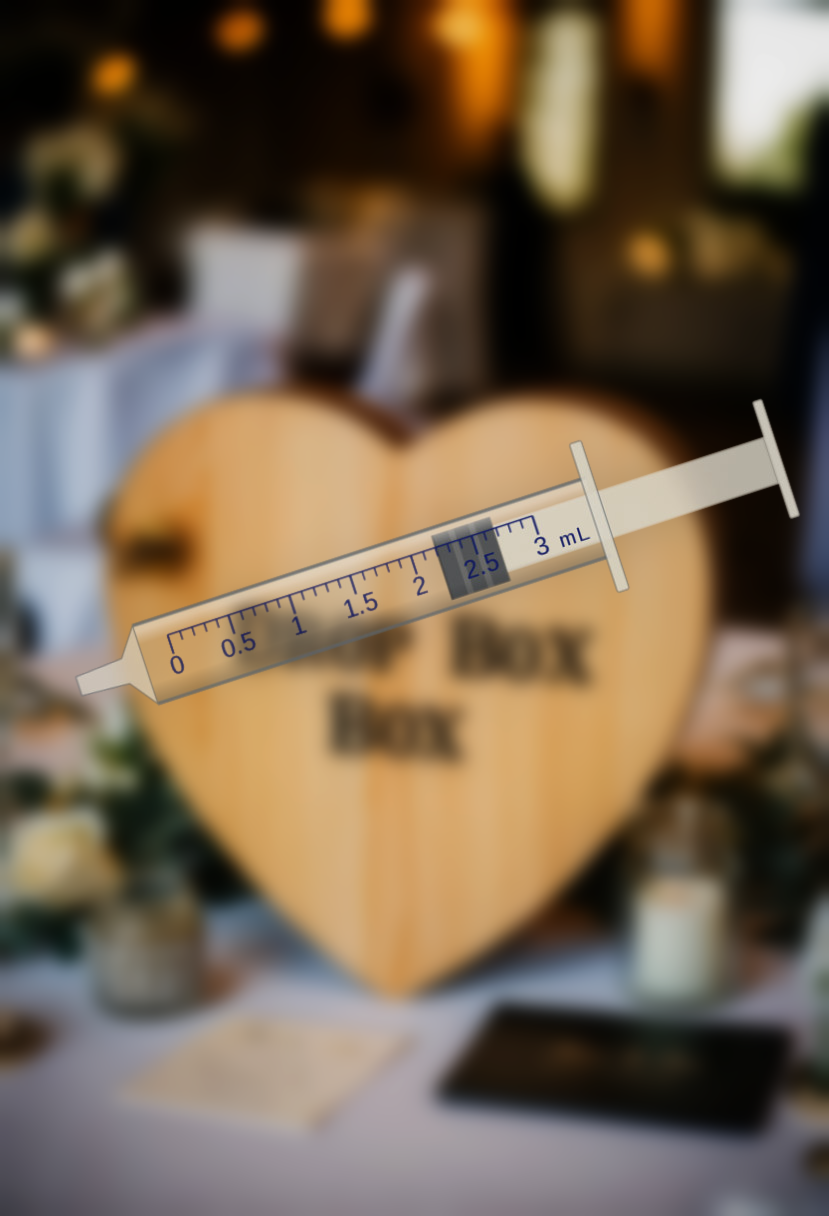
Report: **2.2** mL
